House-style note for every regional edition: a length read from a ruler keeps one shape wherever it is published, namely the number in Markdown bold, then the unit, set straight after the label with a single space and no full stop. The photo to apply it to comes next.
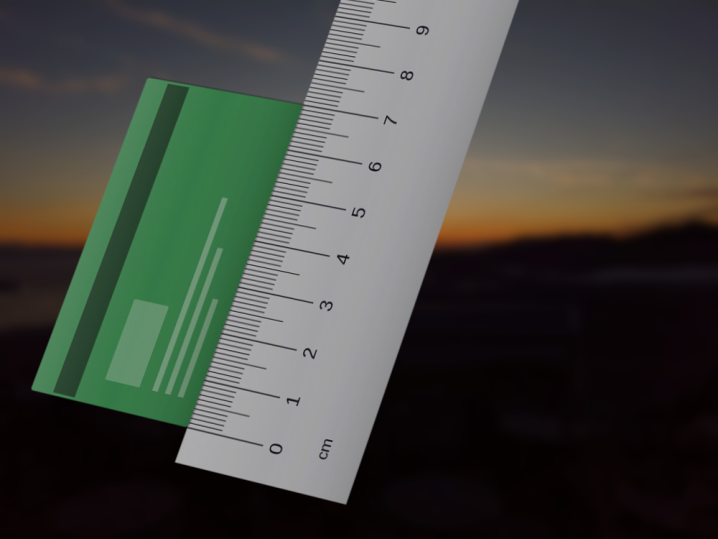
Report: **7** cm
